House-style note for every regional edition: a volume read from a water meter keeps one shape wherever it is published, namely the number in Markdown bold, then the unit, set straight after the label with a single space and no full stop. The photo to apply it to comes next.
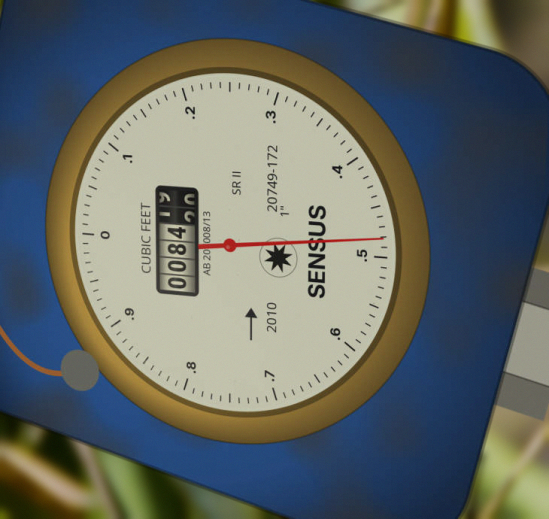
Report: **8419.48** ft³
